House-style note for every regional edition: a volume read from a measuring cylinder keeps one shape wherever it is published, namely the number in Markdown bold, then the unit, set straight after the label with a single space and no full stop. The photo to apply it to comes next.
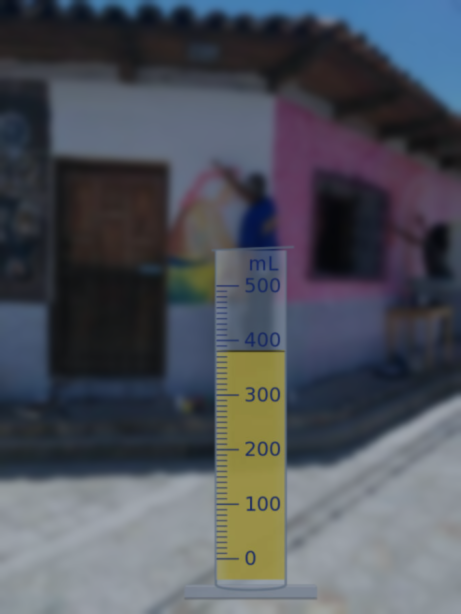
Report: **380** mL
